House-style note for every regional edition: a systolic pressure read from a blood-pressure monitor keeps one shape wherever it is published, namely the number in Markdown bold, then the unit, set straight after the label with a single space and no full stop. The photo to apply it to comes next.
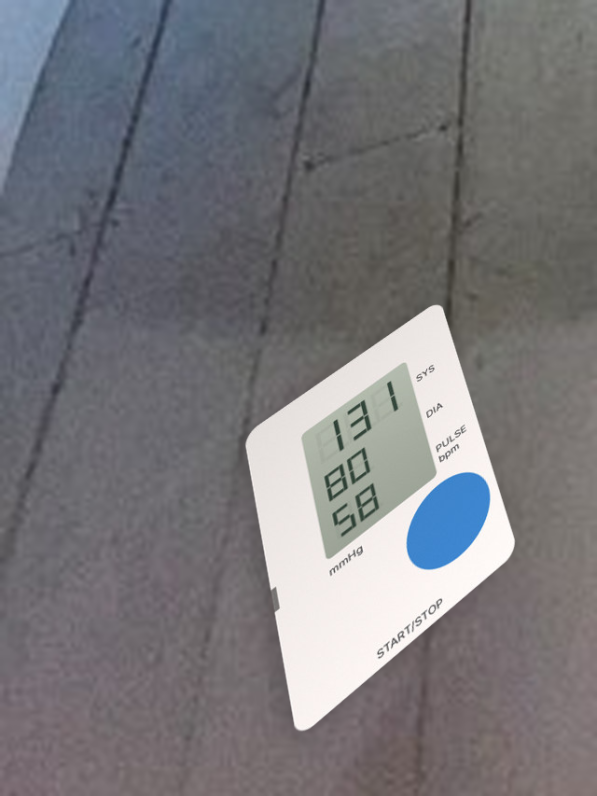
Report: **131** mmHg
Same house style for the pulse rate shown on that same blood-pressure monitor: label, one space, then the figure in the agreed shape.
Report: **58** bpm
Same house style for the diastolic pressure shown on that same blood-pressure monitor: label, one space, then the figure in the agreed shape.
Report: **80** mmHg
